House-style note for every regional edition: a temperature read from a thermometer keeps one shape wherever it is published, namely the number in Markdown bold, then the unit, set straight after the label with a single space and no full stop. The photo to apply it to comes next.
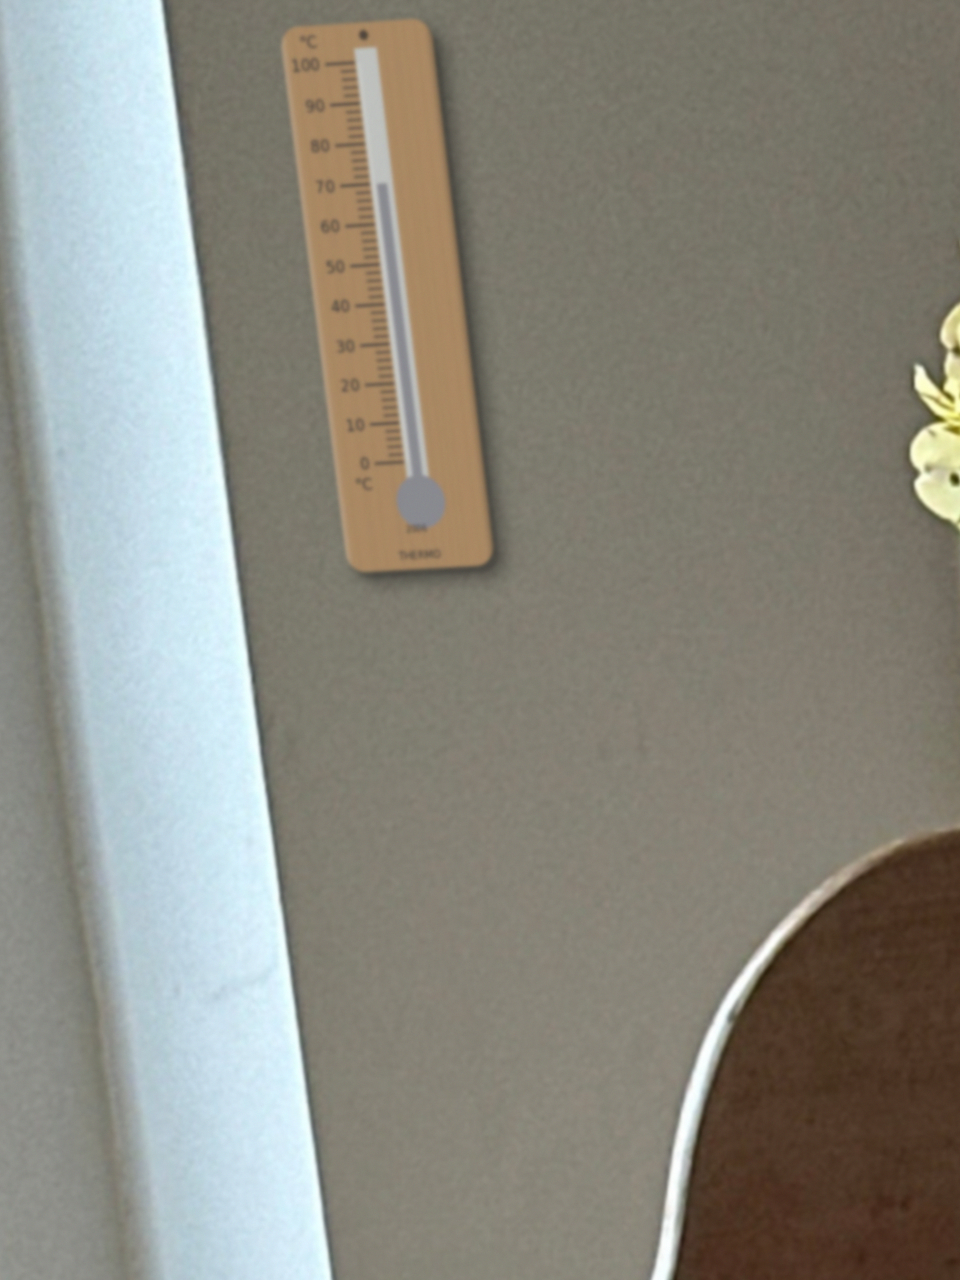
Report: **70** °C
